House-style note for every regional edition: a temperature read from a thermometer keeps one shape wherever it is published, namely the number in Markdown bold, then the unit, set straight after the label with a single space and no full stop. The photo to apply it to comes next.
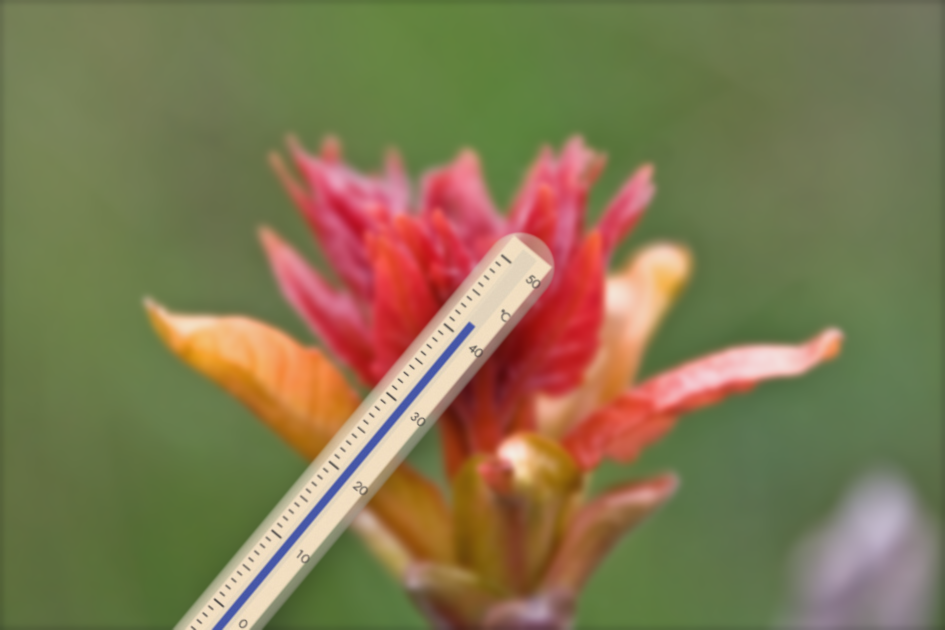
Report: **42** °C
